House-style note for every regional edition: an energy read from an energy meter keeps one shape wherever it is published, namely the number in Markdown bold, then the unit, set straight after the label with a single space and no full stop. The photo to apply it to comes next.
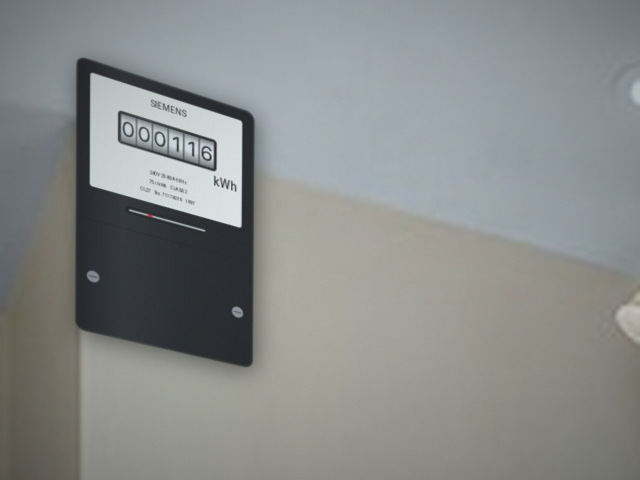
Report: **116** kWh
